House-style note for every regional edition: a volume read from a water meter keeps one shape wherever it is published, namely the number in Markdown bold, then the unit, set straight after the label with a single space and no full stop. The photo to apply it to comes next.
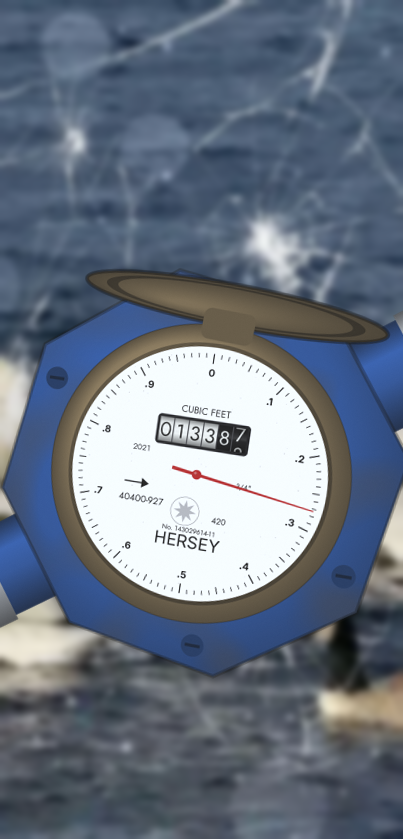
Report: **13387.27** ft³
